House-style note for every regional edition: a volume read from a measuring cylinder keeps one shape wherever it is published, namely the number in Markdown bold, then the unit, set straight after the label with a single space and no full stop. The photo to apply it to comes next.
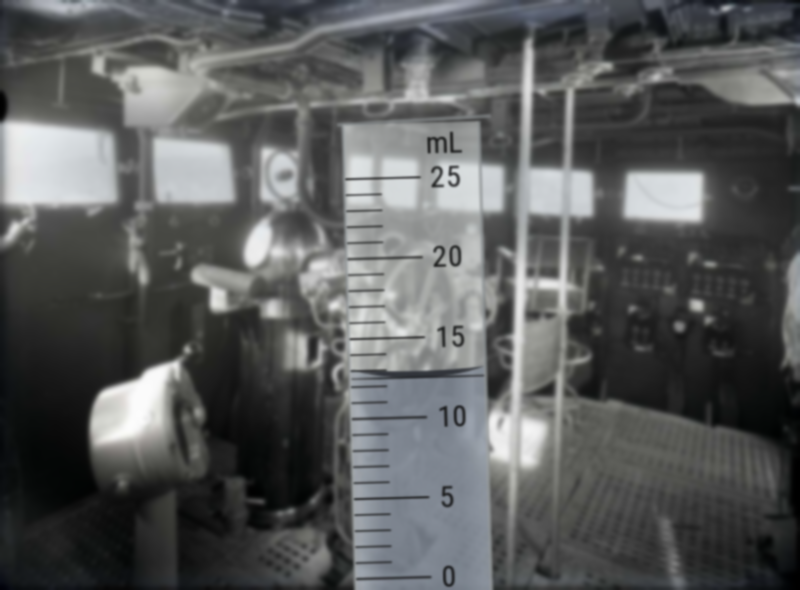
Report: **12.5** mL
